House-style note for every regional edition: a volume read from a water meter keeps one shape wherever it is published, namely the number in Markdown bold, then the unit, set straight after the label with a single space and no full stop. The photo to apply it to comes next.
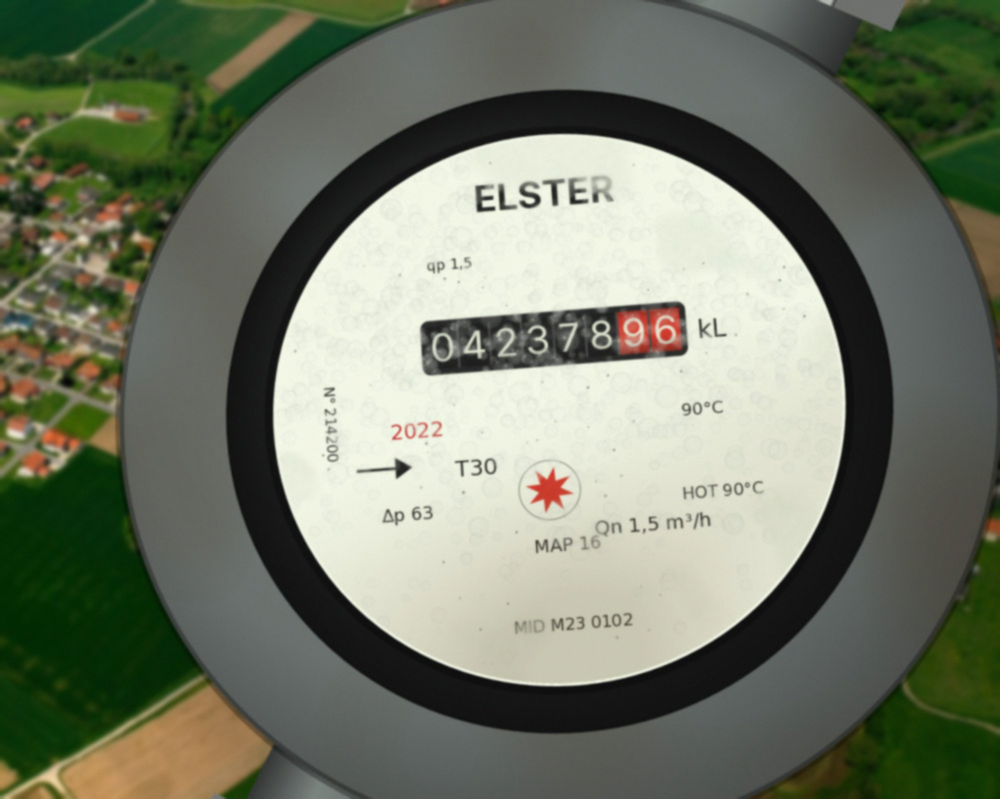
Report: **42378.96** kL
